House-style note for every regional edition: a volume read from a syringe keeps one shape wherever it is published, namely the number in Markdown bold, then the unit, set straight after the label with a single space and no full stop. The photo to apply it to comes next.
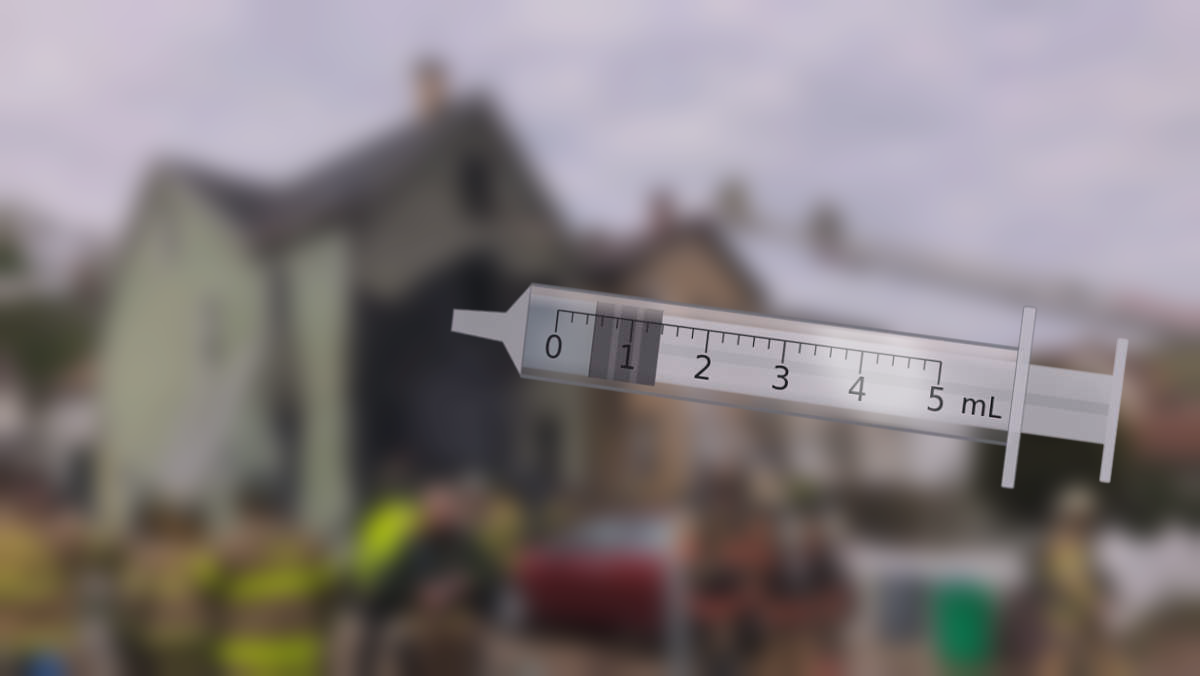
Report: **0.5** mL
